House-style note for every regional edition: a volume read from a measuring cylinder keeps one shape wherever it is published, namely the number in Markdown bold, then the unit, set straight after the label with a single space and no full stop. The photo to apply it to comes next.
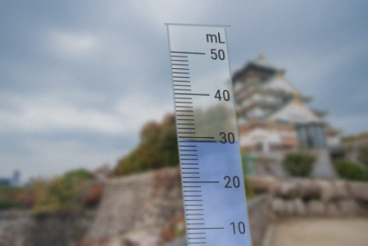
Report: **29** mL
